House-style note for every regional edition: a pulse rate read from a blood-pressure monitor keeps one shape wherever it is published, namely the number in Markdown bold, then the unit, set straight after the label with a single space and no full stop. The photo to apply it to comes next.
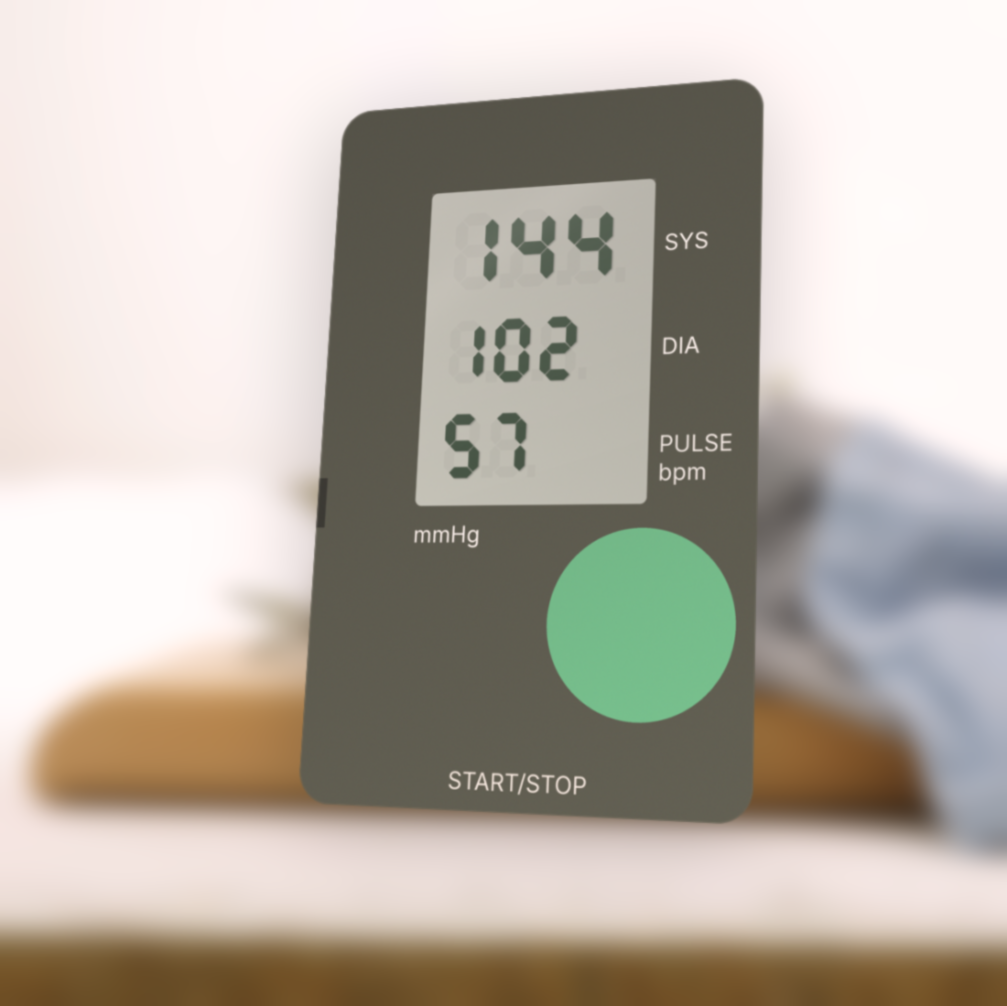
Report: **57** bpm
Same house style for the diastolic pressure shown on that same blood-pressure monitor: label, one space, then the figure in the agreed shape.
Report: **102** mmHg
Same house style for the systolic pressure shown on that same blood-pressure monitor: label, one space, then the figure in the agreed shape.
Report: **144** mmHg
